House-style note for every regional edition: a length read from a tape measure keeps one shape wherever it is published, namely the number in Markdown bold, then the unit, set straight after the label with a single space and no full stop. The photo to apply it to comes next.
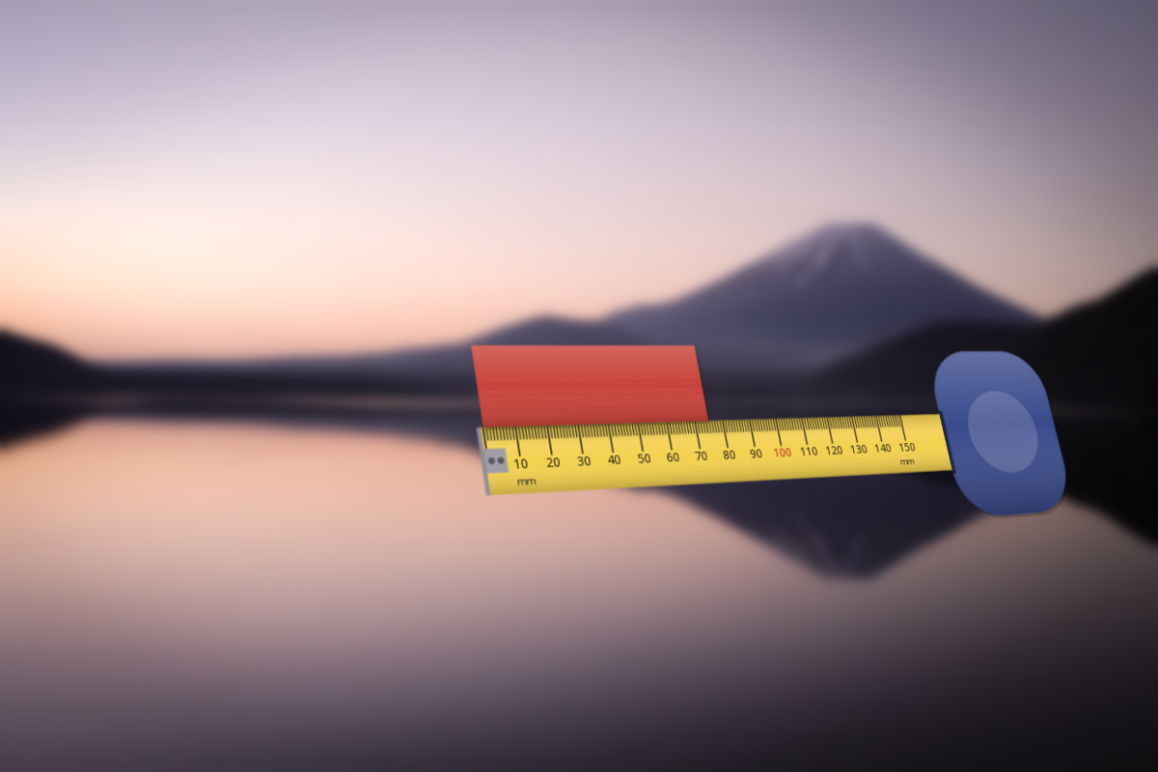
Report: **75** mm
